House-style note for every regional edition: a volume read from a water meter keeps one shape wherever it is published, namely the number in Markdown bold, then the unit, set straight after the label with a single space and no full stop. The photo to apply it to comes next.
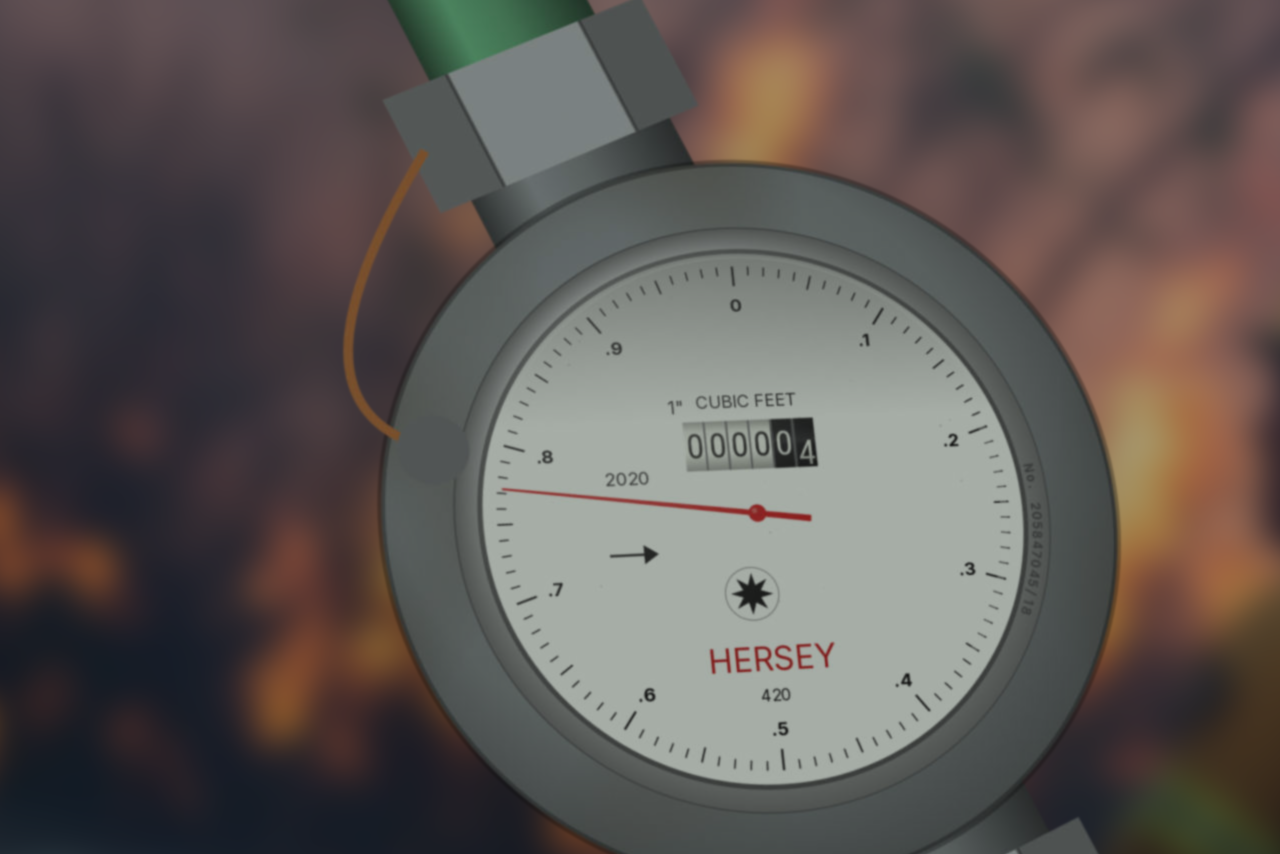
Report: **3.77** ft³
